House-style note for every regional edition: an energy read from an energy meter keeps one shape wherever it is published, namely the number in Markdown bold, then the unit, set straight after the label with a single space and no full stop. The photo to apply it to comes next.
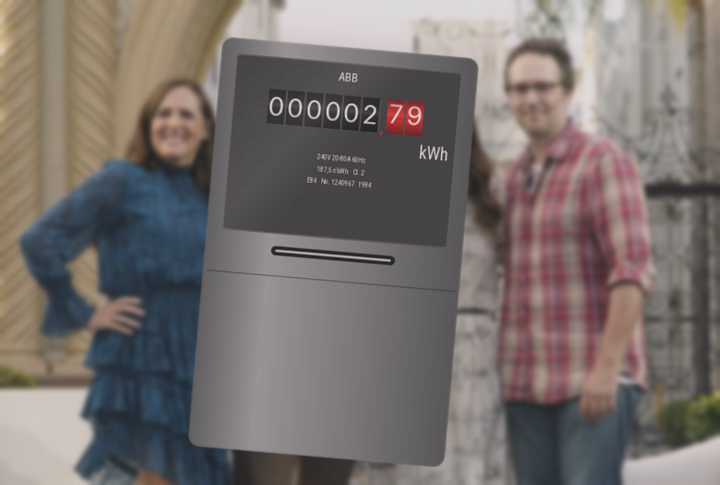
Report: **2.79** kWh
